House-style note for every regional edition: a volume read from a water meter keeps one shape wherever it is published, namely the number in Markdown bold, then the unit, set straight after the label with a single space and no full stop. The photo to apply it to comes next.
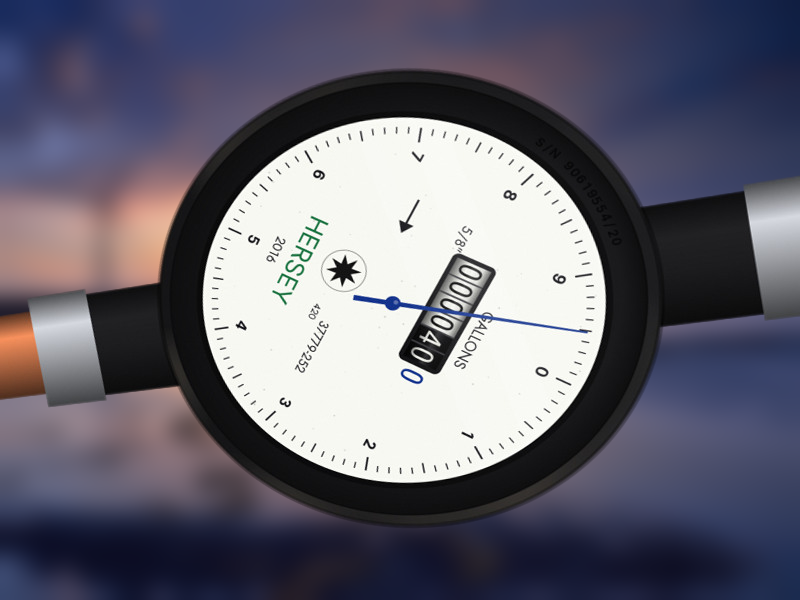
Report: **399.5** gal
